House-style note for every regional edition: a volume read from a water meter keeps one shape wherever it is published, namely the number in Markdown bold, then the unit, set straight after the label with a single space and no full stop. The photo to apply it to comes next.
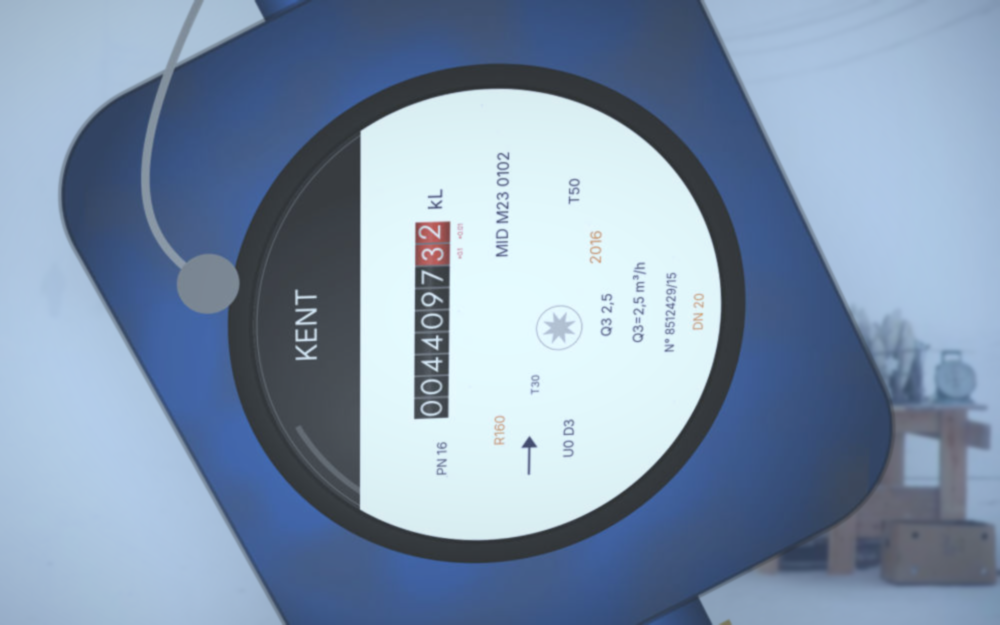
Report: **44097.32** kL
